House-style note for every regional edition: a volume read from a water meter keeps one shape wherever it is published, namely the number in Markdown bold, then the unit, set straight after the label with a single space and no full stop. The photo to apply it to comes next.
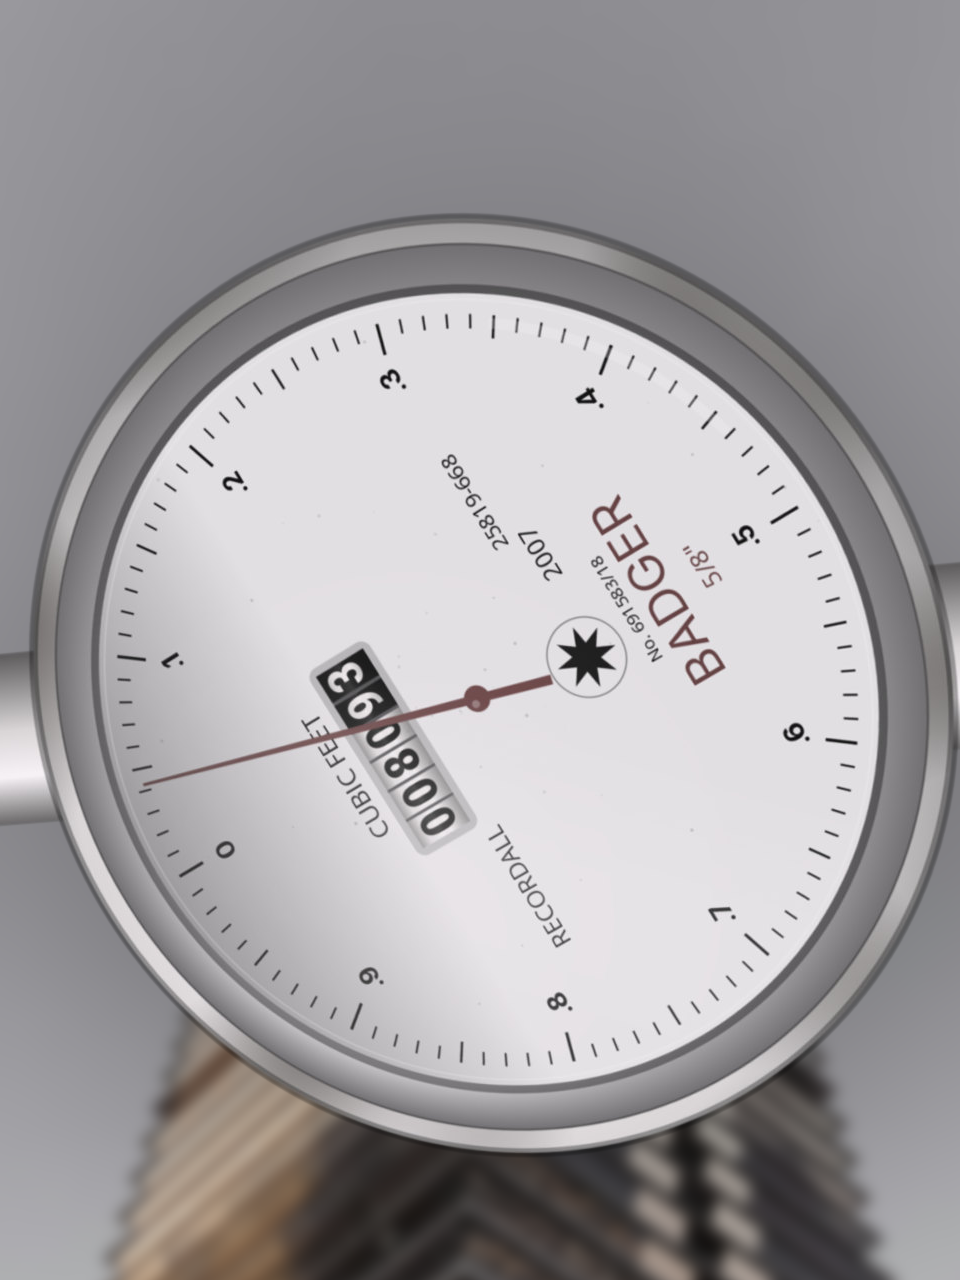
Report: **8093.04** ft³
